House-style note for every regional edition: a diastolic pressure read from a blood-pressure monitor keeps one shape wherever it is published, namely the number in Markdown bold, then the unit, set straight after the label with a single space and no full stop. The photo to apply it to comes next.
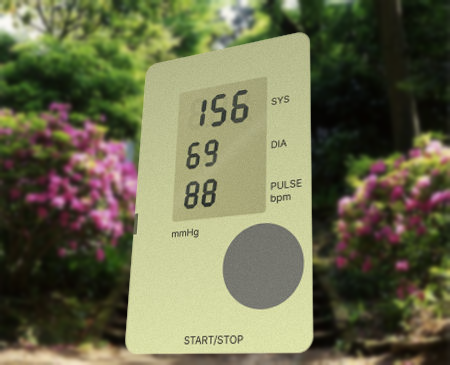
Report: **69** mmHg
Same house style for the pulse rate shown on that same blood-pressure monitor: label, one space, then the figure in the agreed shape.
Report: **88** bpm
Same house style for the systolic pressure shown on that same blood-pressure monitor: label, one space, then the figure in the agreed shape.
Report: **156** mmHg
